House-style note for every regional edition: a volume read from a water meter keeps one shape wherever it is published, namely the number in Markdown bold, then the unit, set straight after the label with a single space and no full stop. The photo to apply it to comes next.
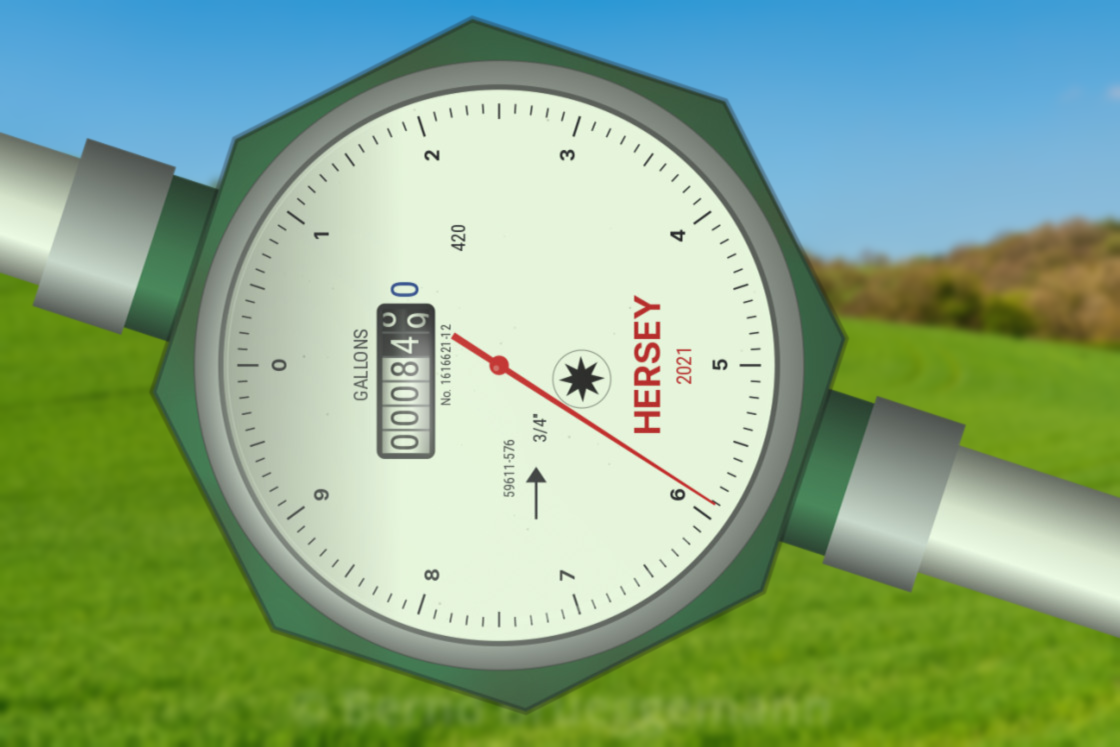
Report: **8485.9** gal
